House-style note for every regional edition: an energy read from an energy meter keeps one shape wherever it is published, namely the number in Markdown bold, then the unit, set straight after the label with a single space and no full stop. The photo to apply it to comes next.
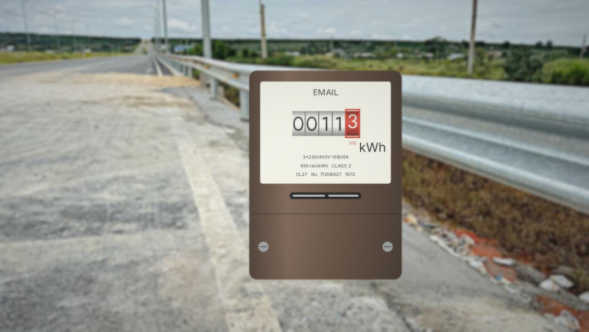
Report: **11.3** kWh
